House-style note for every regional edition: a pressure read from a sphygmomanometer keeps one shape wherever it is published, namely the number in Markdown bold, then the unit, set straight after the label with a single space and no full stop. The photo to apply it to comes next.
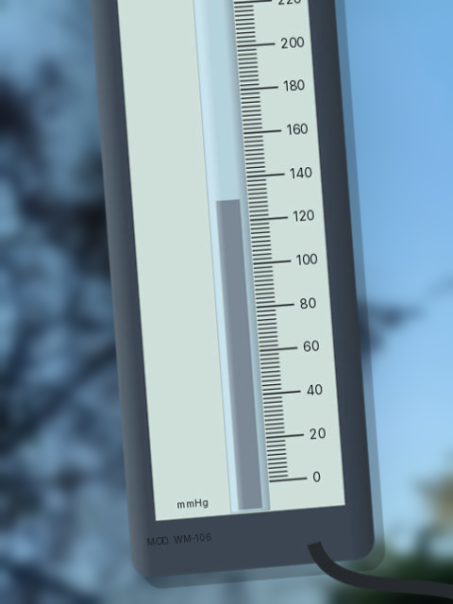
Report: **130** mmHg
